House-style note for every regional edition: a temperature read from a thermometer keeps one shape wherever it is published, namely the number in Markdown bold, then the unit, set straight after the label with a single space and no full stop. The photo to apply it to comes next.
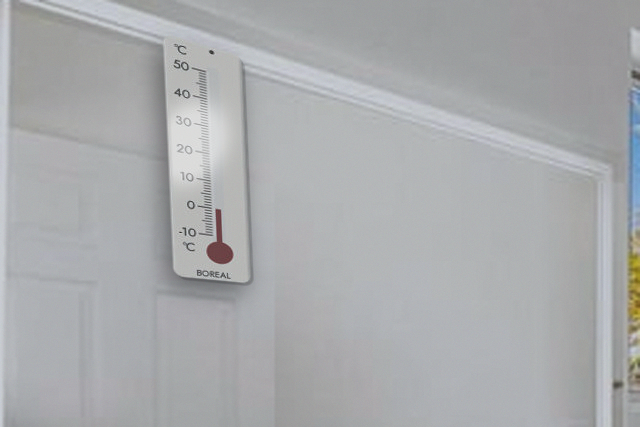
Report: **0** °C
